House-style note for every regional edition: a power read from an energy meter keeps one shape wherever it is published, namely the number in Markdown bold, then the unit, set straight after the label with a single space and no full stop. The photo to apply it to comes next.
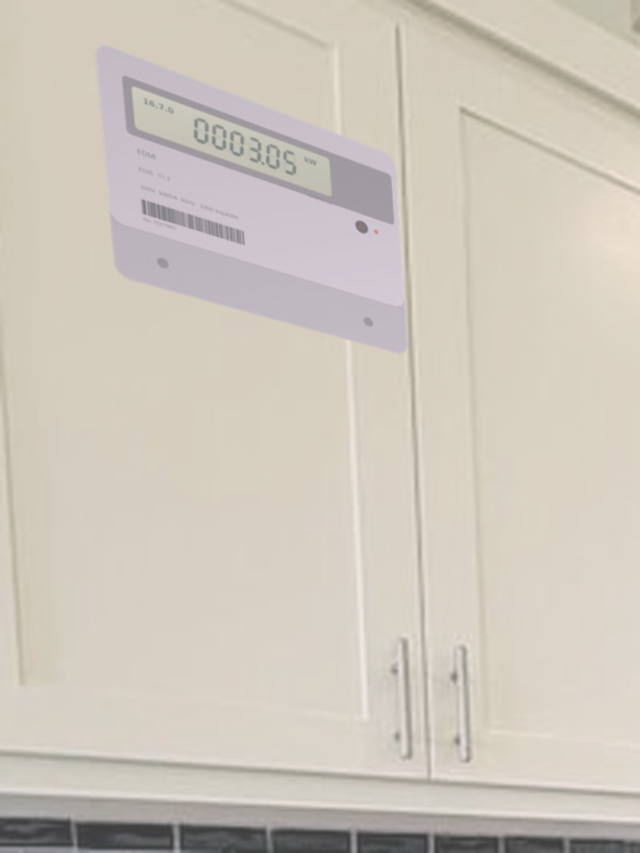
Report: **3.05** kW
